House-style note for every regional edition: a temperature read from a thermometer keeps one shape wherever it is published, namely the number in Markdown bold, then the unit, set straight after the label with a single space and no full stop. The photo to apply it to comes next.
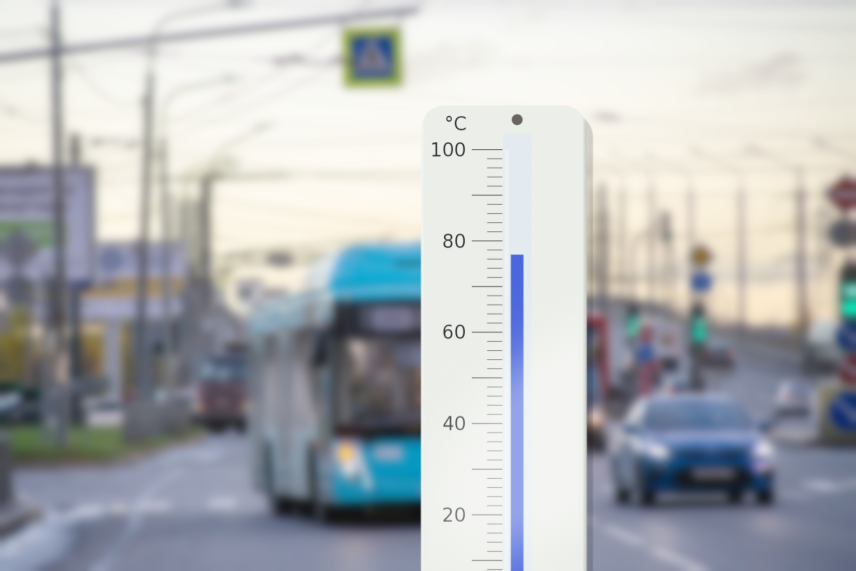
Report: **77** °C
